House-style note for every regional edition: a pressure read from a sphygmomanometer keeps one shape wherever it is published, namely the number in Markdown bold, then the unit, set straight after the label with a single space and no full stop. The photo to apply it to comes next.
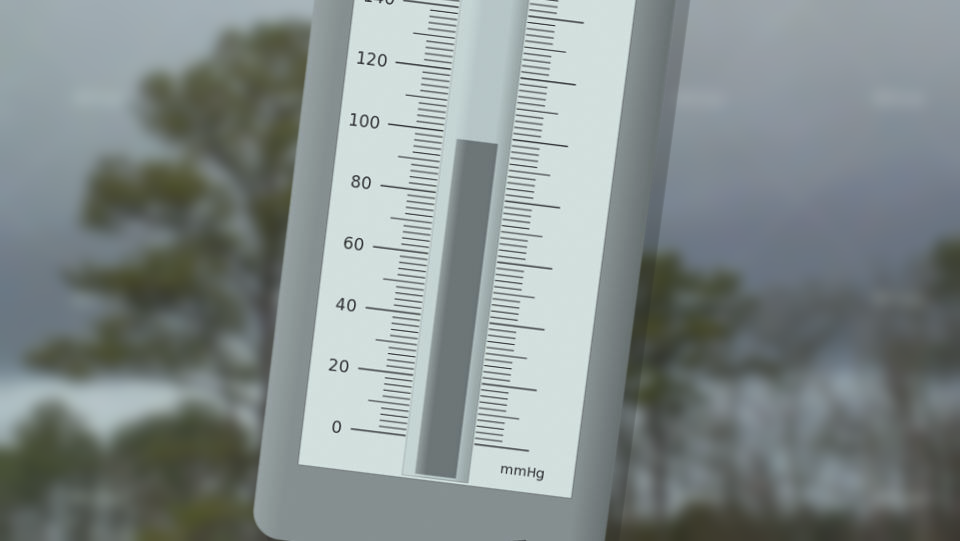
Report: **98** mmHg
